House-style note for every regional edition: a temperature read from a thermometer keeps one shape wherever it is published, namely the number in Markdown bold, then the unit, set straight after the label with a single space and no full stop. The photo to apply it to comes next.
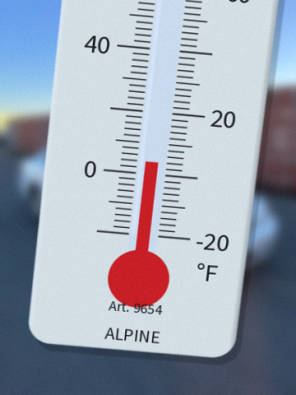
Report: **4** °F
